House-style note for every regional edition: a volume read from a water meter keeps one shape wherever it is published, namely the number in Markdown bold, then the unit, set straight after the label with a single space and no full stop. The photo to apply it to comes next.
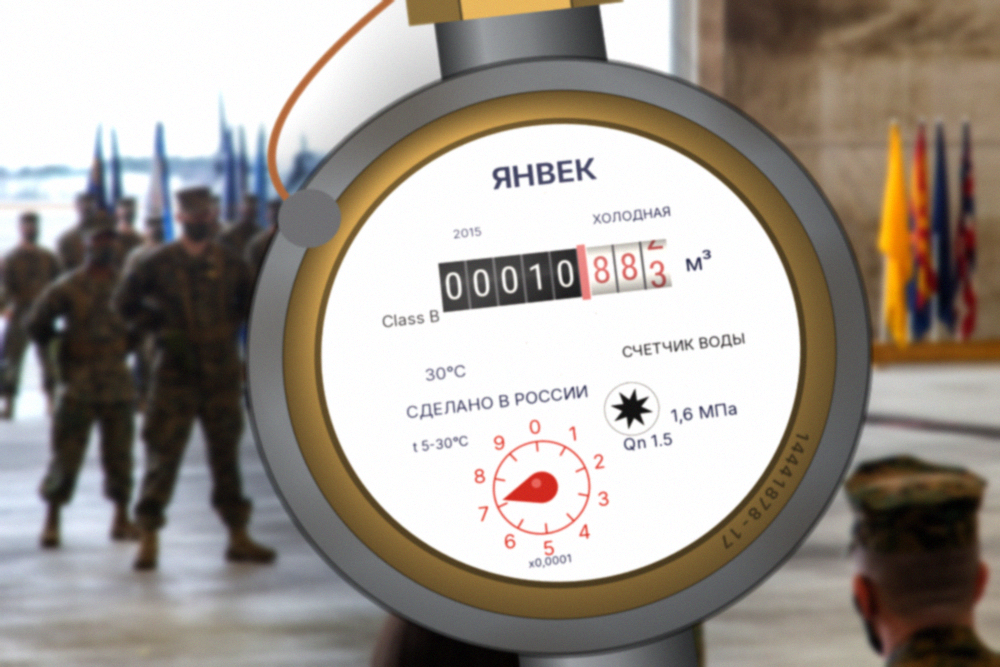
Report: **10.8827** m³
